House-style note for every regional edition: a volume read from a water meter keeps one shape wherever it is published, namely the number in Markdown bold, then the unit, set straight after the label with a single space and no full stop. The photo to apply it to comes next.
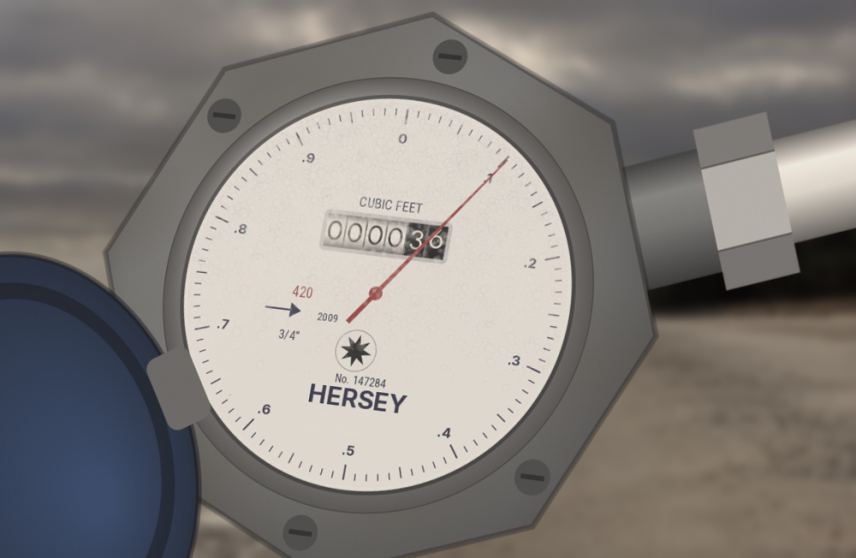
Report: **36.10** ft³
